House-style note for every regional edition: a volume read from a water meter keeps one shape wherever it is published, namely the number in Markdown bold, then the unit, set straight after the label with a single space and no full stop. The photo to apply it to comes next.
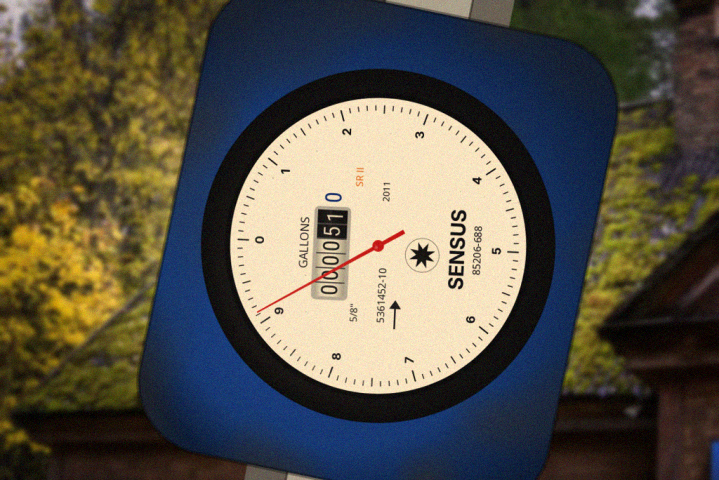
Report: **509.1** gal
